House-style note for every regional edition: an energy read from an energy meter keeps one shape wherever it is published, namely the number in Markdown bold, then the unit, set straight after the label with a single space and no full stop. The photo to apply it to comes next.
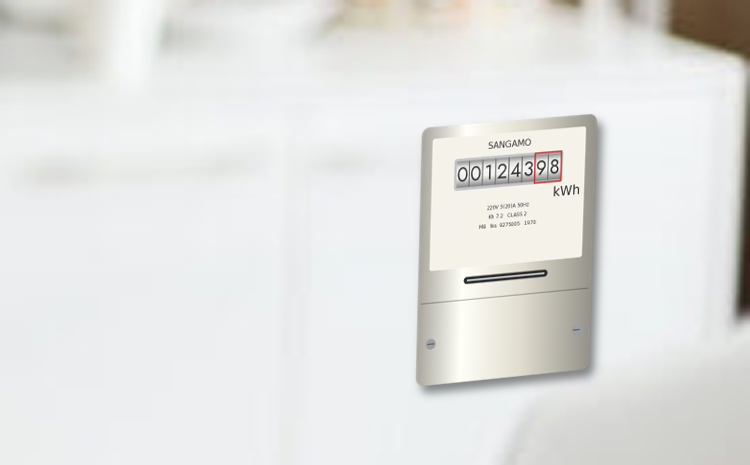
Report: **1243.98** kWh
